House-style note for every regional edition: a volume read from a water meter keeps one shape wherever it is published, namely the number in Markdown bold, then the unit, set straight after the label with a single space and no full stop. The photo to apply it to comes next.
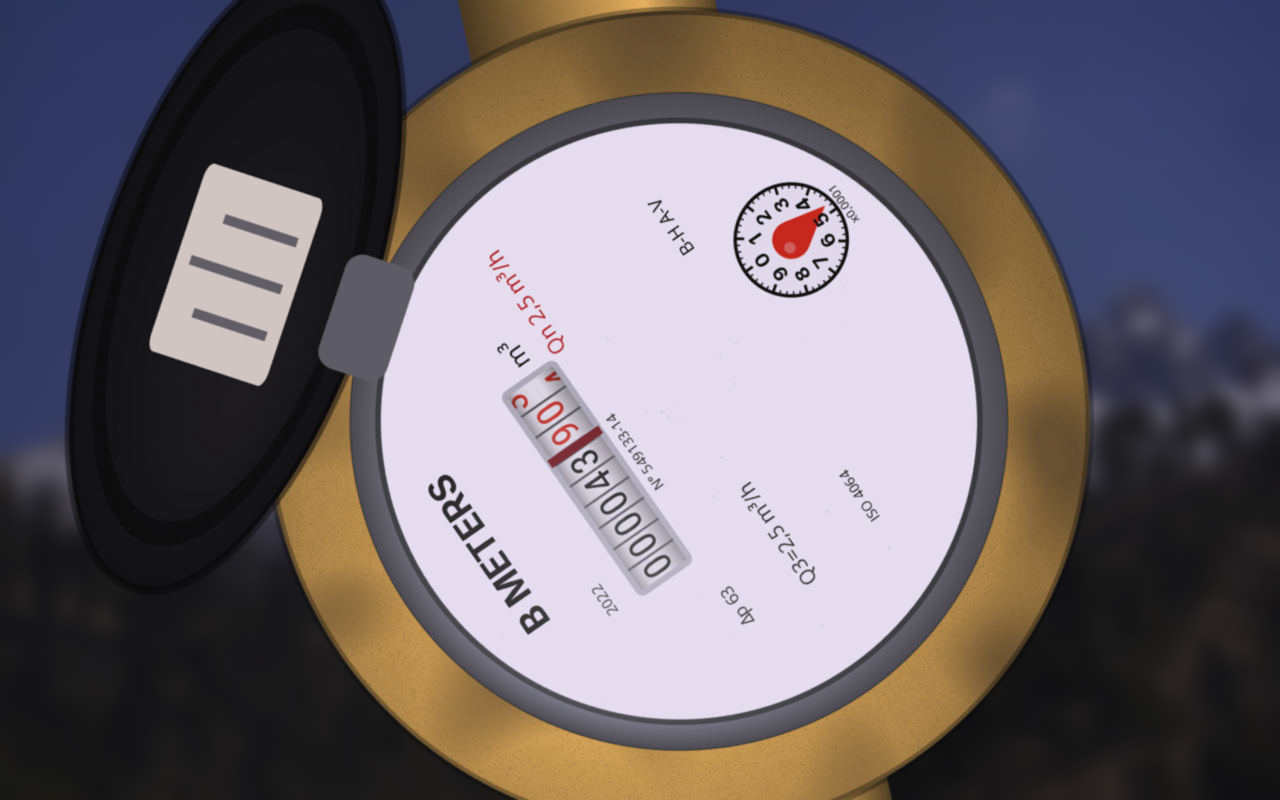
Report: **43.9034** m³
